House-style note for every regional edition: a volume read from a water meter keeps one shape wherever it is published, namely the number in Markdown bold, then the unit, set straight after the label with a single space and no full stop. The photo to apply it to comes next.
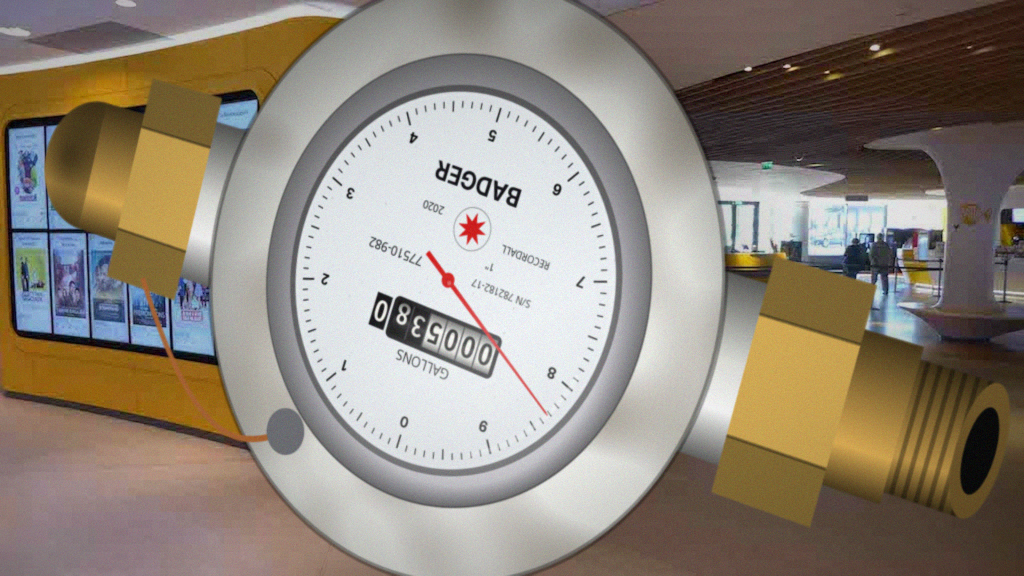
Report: **5378.3** gal
